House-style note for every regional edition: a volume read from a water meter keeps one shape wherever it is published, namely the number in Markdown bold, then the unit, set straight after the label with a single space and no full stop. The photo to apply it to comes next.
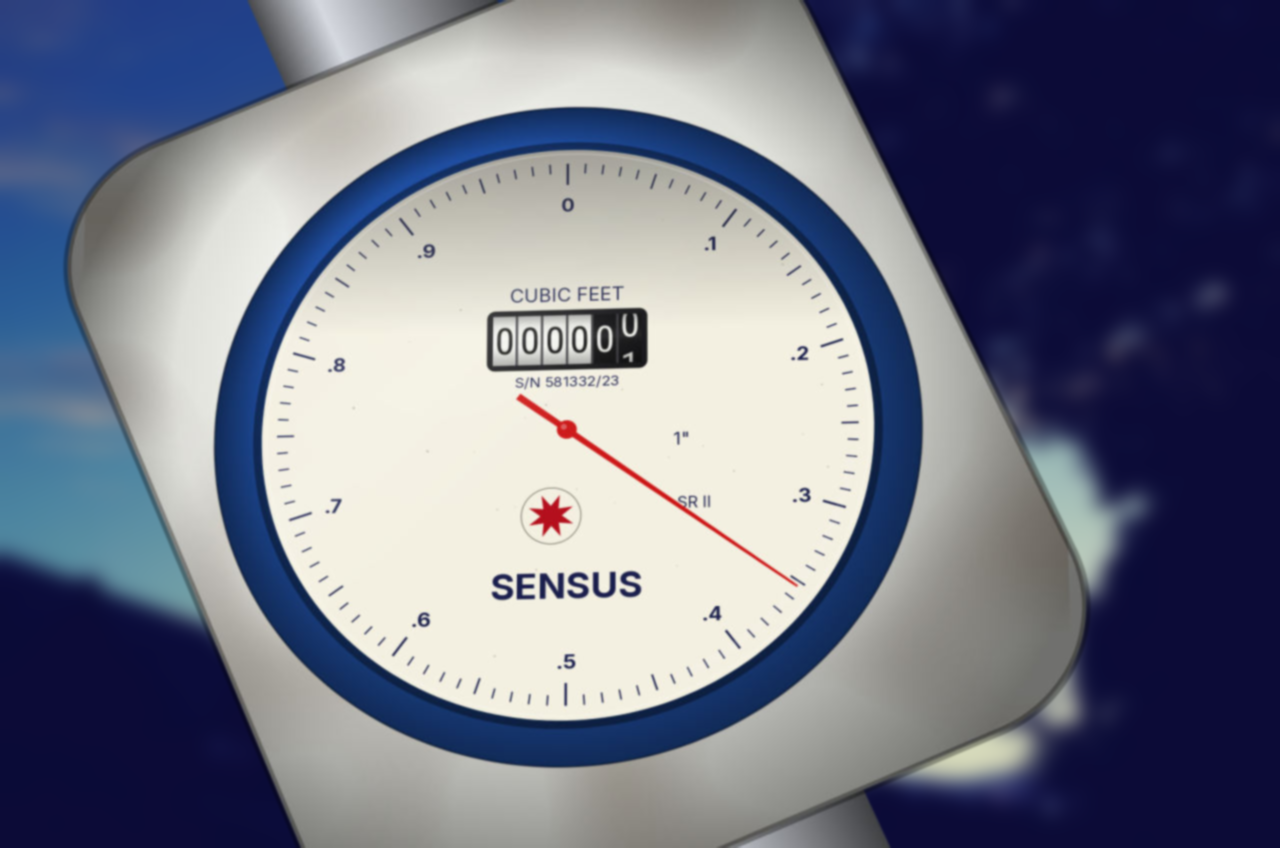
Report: **0.35** ft³
